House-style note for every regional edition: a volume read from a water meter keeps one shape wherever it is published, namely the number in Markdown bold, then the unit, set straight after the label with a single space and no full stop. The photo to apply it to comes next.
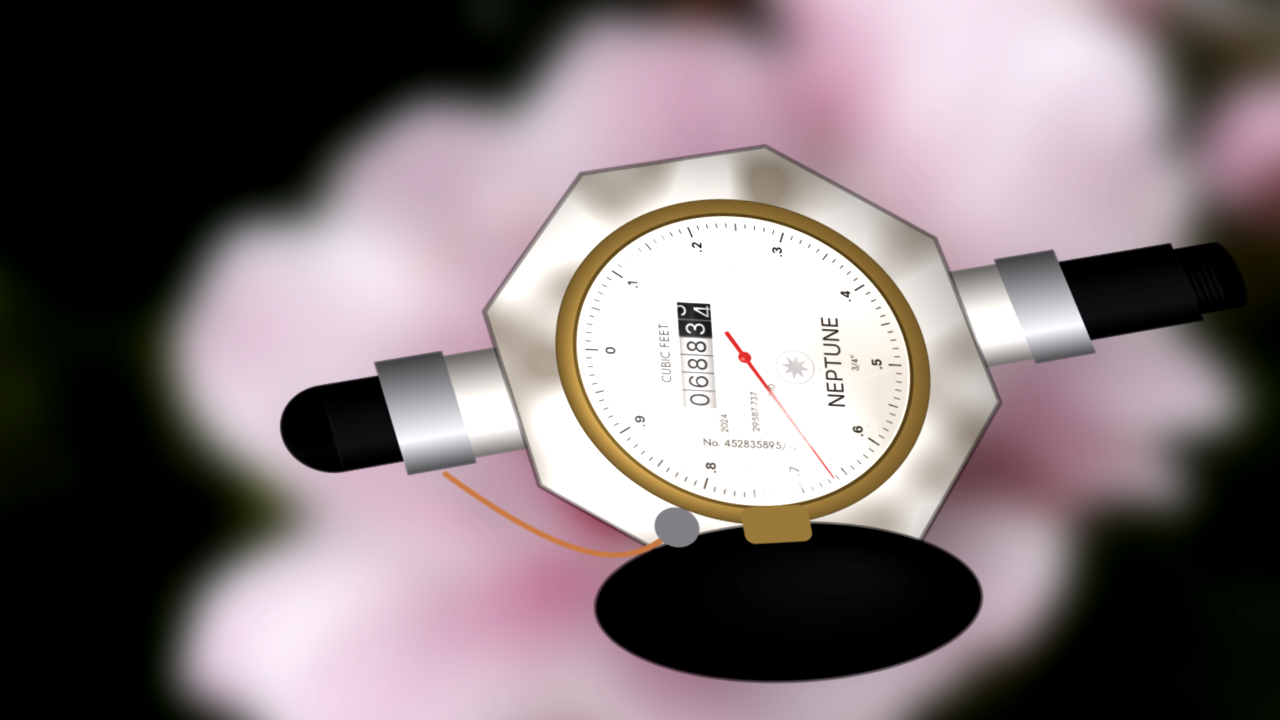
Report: **68833.66** ft³
